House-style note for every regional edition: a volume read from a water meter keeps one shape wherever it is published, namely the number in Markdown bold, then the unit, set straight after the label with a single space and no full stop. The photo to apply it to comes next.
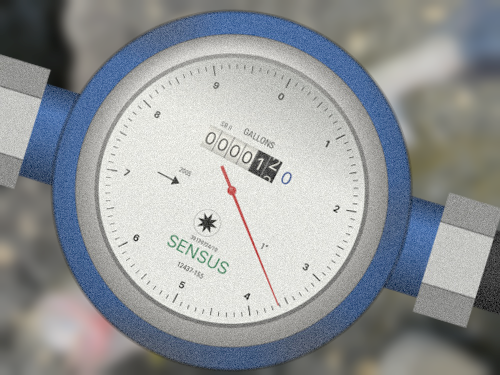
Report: **123.6** gal
